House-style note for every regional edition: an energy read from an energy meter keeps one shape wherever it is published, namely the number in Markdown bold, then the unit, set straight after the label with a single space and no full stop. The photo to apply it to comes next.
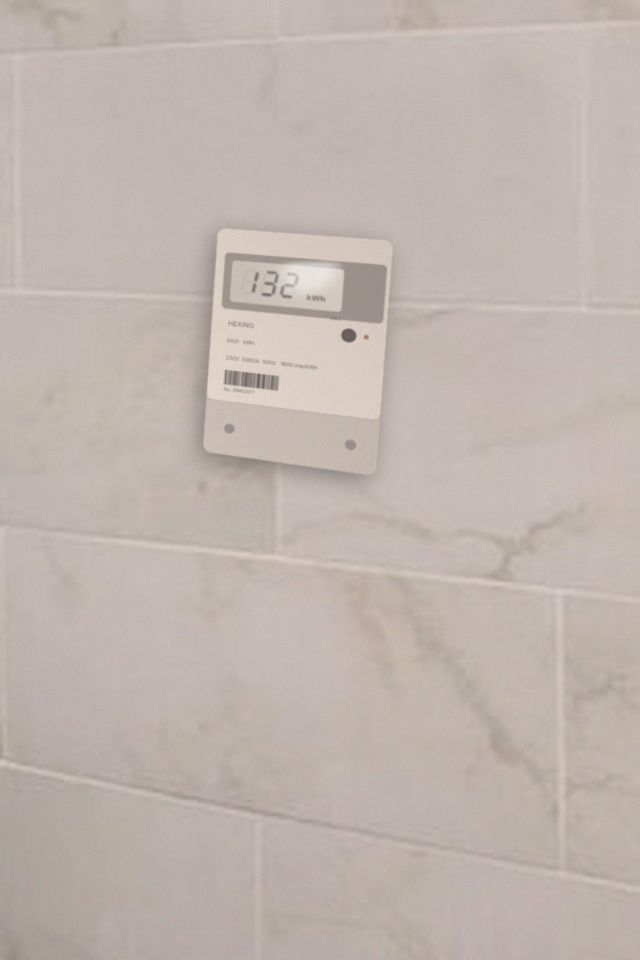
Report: **132** kWh
